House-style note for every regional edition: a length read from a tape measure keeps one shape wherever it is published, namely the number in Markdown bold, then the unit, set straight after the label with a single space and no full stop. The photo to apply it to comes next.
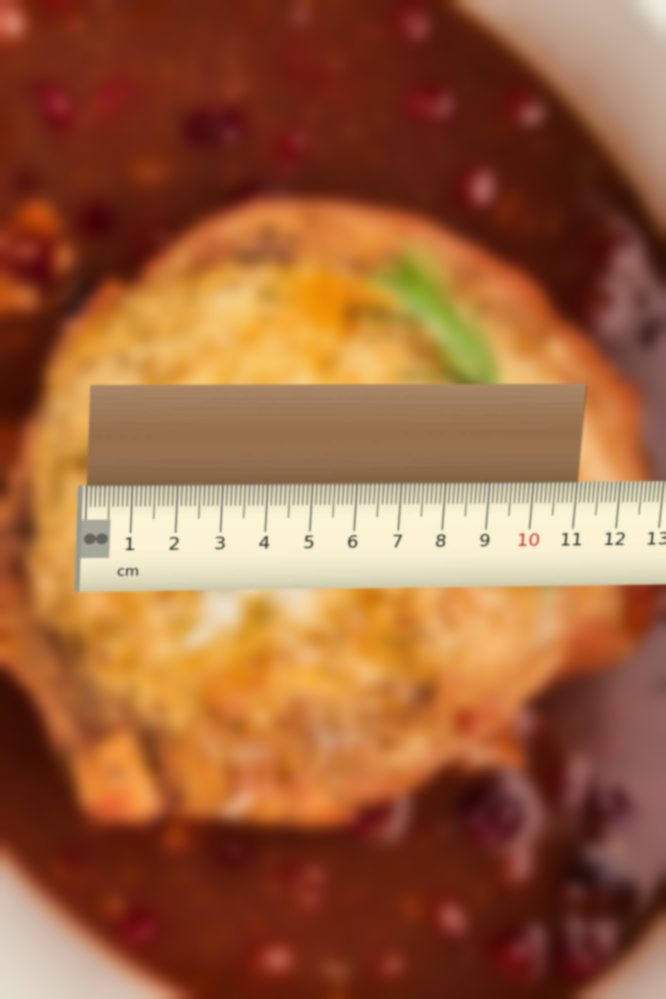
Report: **11** cm
